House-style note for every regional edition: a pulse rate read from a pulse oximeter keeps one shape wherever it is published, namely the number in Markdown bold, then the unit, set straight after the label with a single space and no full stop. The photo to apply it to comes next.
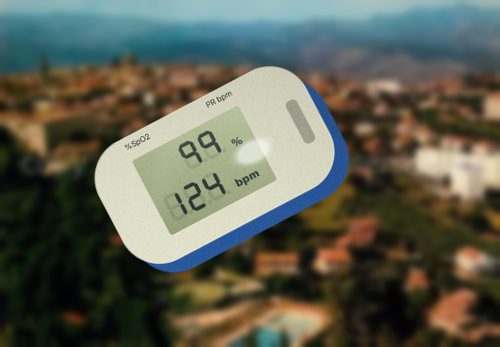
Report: **124** bpm
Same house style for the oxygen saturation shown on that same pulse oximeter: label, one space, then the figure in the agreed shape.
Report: **99** %
